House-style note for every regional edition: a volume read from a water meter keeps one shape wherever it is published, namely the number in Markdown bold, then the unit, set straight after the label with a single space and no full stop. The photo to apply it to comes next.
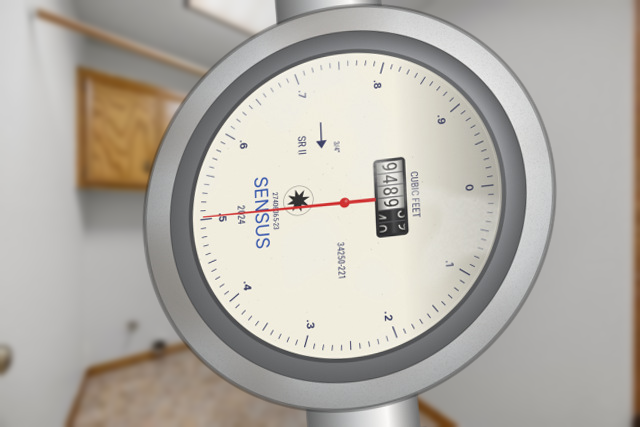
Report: **948939.50** ft³
